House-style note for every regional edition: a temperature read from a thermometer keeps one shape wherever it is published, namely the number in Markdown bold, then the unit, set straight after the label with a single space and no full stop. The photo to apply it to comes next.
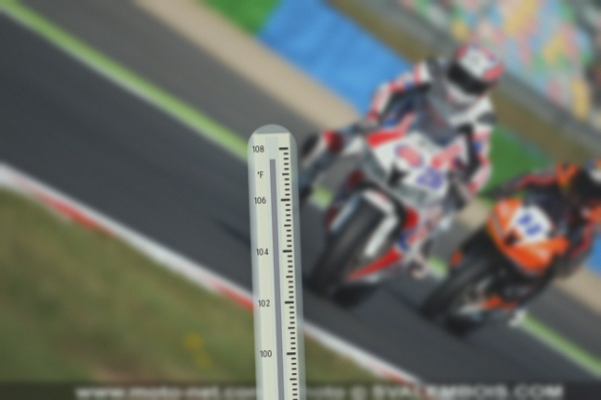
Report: **107.6** °F
